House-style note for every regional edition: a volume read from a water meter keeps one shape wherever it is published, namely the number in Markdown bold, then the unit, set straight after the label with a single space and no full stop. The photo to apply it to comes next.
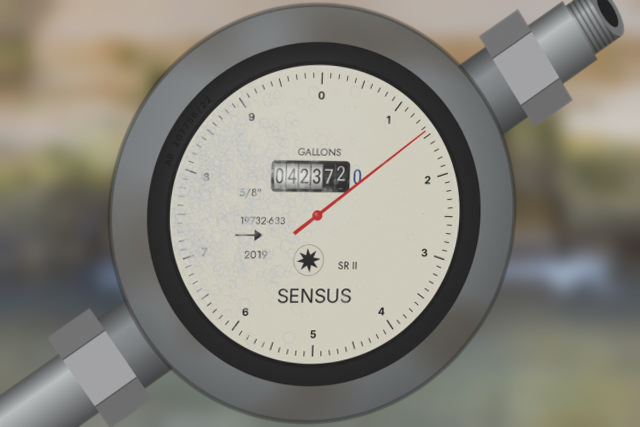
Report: **423721.4** gal
